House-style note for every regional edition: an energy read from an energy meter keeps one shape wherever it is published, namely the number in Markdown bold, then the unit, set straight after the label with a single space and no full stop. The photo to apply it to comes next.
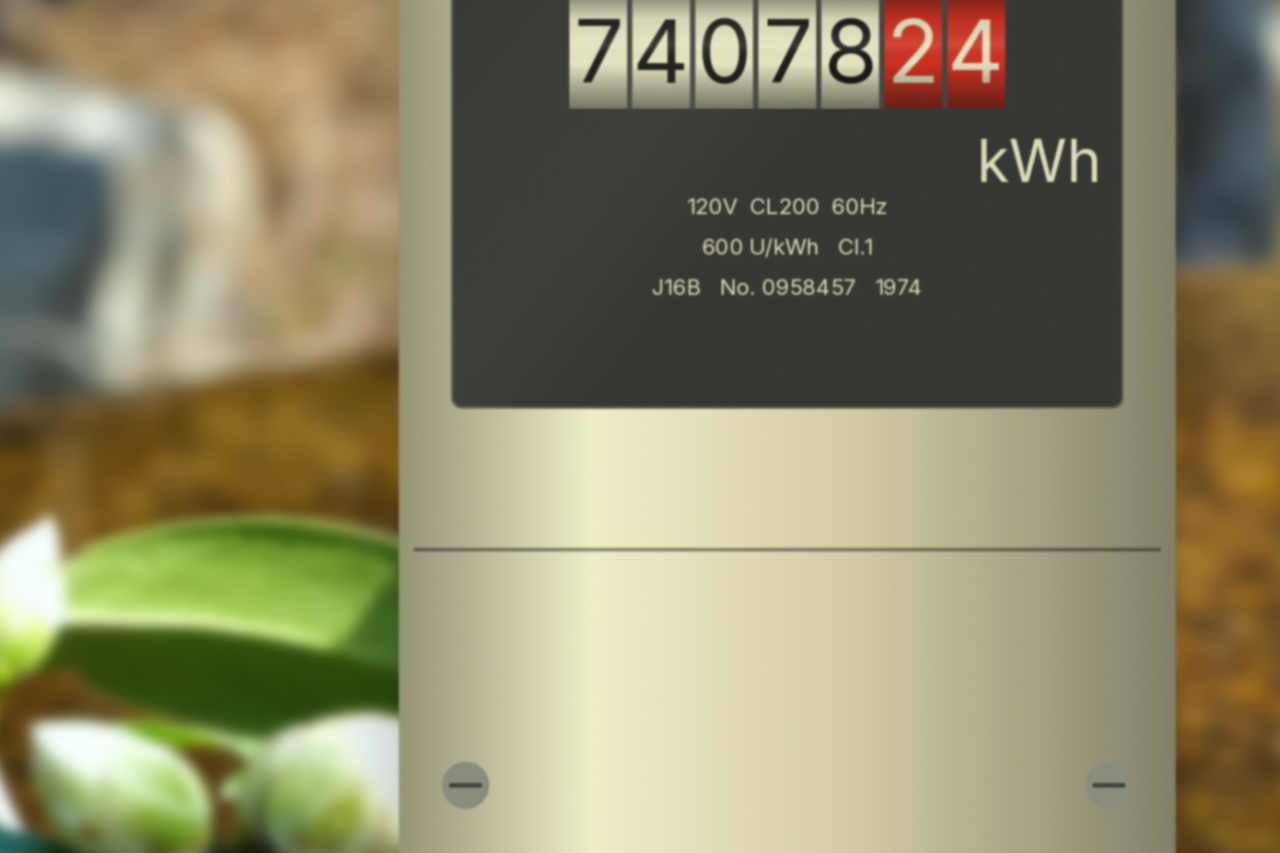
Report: **74078.24** kWh
